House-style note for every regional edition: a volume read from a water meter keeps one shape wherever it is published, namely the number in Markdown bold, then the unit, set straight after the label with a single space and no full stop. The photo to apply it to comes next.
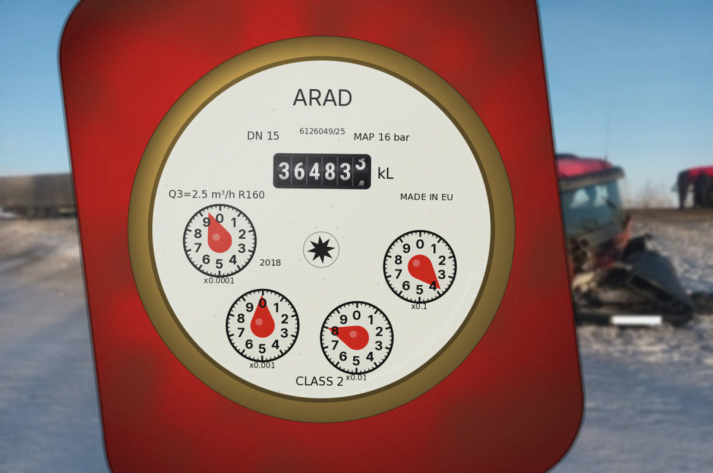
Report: **364833.3799** kL
